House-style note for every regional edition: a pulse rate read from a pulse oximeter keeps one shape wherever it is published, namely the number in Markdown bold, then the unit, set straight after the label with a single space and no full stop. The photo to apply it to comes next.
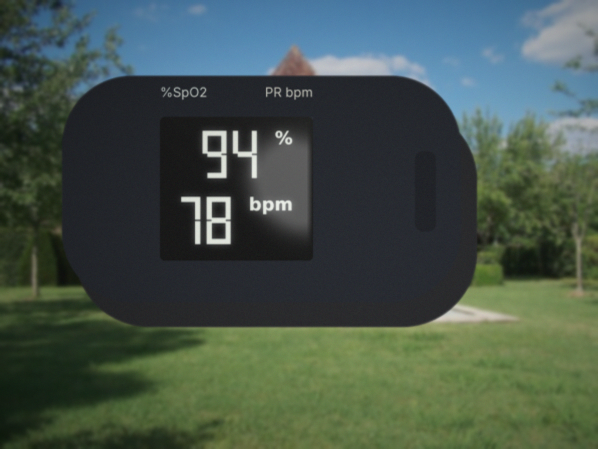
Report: **78** bpm
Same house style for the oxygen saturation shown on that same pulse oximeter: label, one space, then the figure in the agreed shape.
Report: **94** %
